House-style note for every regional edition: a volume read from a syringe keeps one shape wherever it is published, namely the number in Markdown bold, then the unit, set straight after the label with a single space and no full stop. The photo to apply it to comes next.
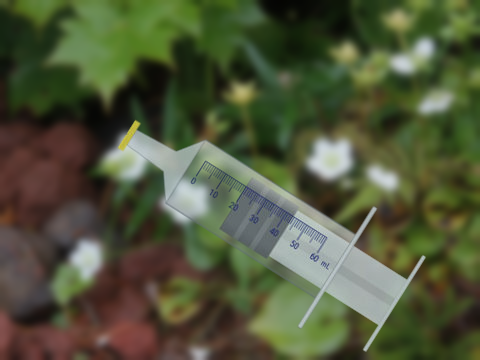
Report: **20** mL
